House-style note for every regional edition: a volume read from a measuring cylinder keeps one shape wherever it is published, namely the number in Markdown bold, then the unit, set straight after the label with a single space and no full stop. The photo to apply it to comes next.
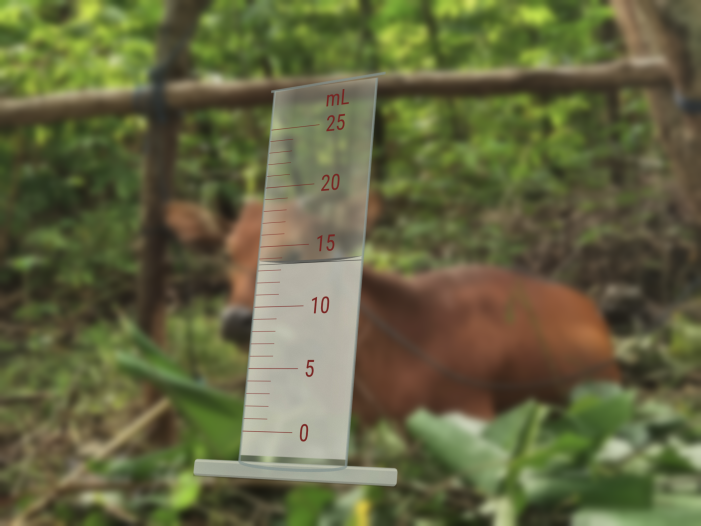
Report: **13.5** mL
